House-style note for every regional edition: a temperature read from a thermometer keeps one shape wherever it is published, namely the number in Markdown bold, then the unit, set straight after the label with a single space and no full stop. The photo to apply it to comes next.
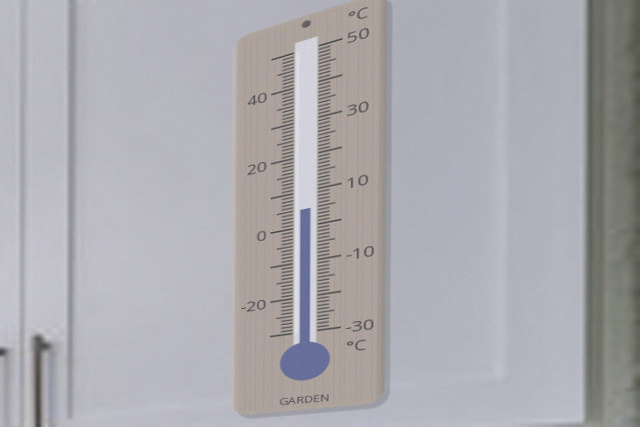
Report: **5** °C
